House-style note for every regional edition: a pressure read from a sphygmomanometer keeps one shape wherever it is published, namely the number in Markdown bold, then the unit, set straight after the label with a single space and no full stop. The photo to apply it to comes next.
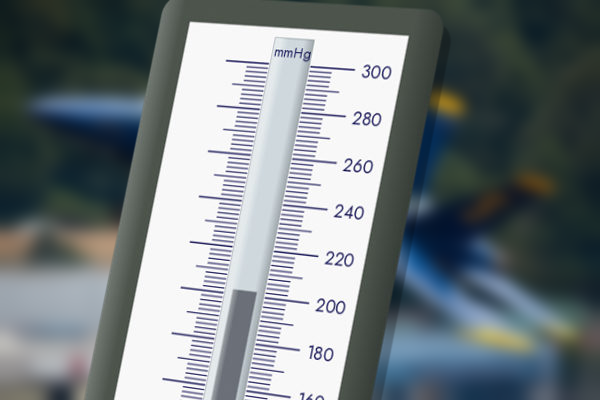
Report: **202** mmHg
